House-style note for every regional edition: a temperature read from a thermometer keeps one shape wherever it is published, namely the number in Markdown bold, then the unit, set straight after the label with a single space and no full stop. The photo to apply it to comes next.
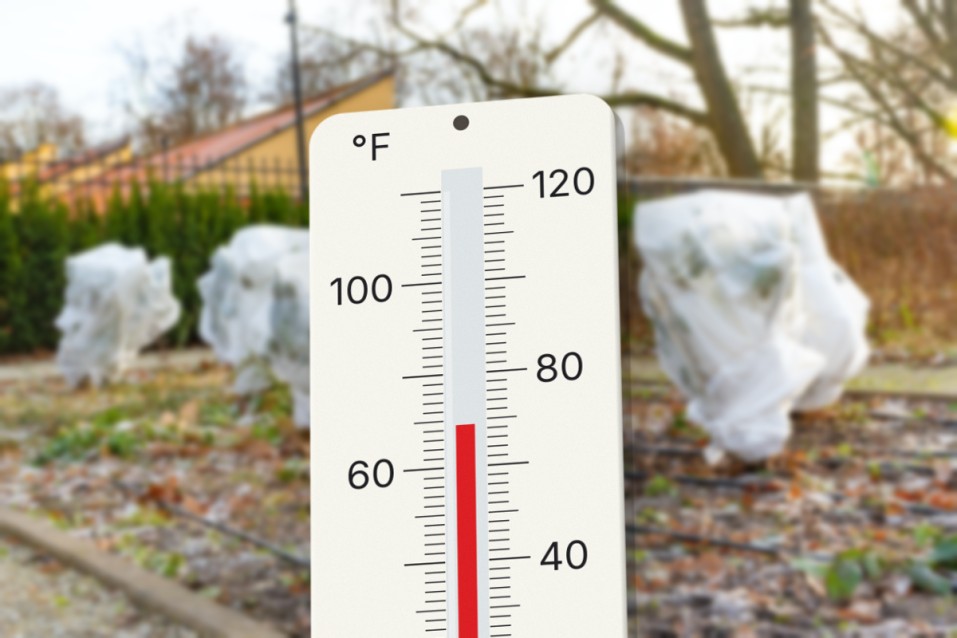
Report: **69** °F
